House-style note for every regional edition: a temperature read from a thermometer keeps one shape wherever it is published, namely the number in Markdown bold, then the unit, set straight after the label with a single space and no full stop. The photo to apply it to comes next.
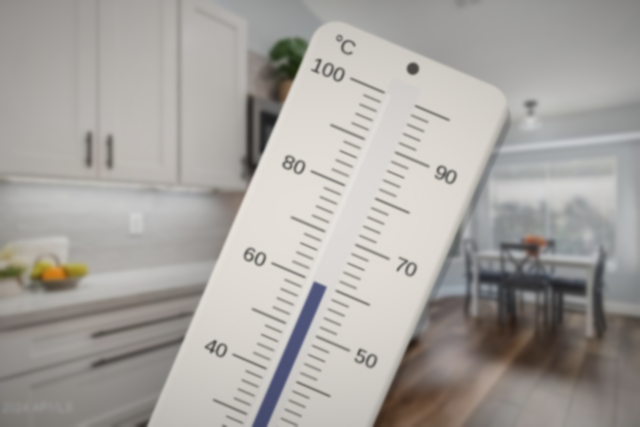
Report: **60** °C
